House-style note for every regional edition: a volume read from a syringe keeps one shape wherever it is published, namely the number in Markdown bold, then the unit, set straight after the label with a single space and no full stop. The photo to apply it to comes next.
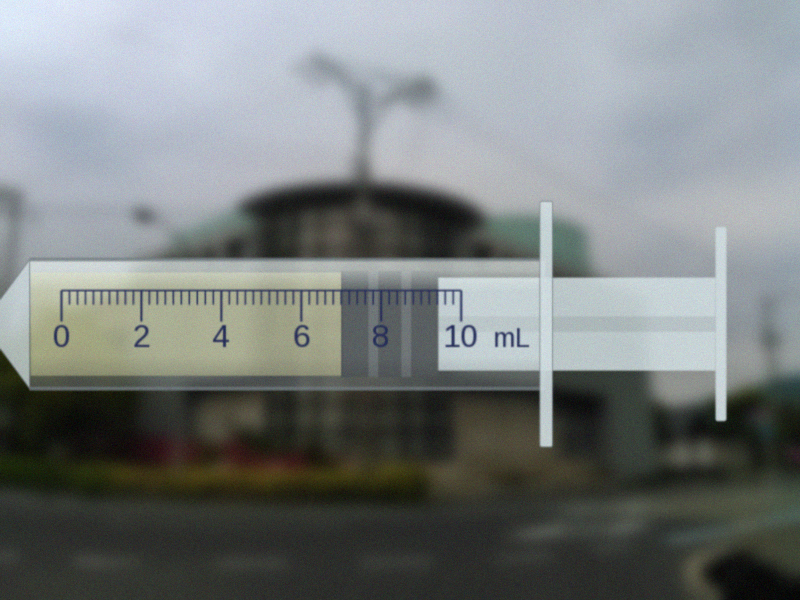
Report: **7** mL
